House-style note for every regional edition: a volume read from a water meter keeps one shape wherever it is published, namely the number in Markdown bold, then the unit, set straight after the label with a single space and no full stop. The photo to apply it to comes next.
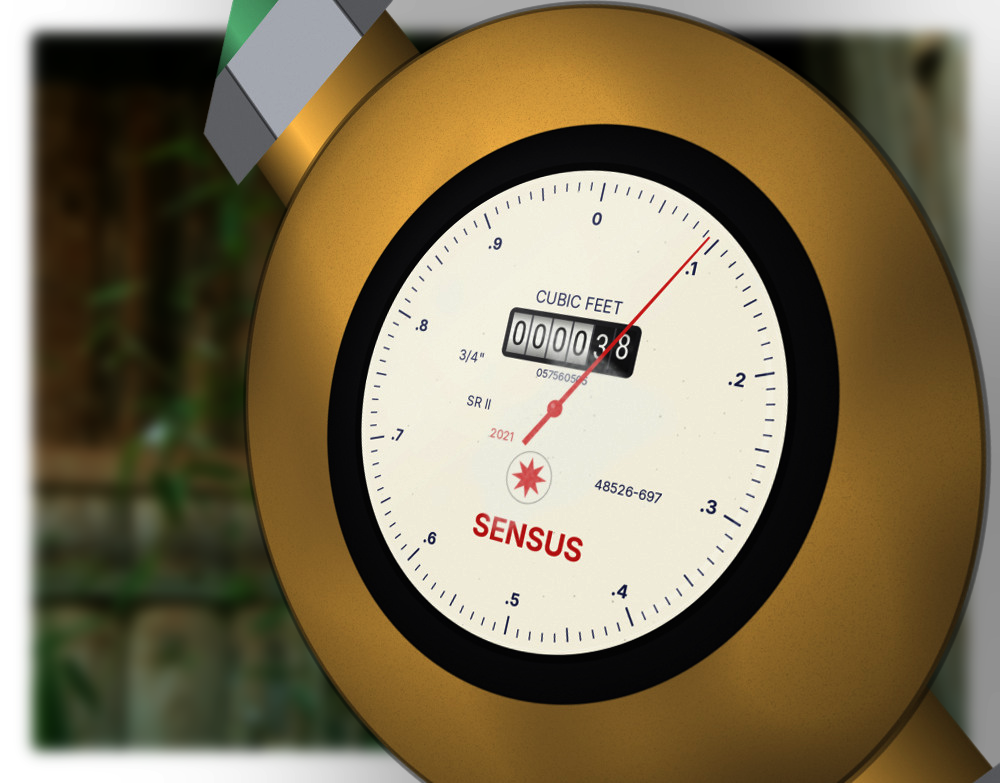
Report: **38.09** ft³
